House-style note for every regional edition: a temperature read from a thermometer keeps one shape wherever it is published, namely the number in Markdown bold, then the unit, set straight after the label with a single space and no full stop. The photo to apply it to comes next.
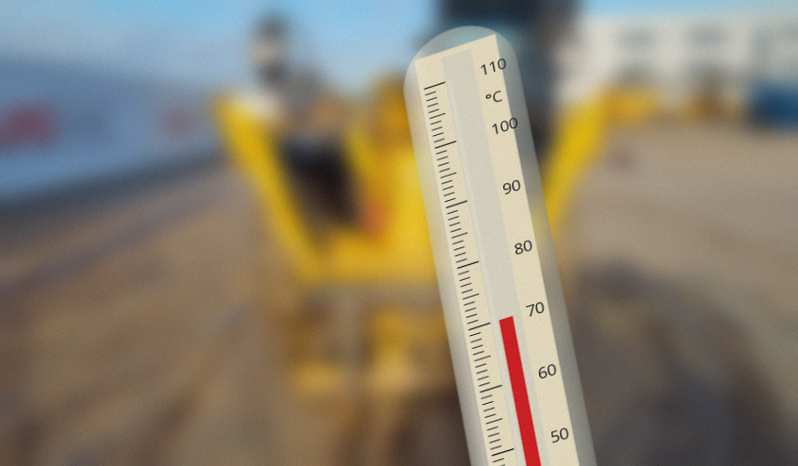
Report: **70** °C
